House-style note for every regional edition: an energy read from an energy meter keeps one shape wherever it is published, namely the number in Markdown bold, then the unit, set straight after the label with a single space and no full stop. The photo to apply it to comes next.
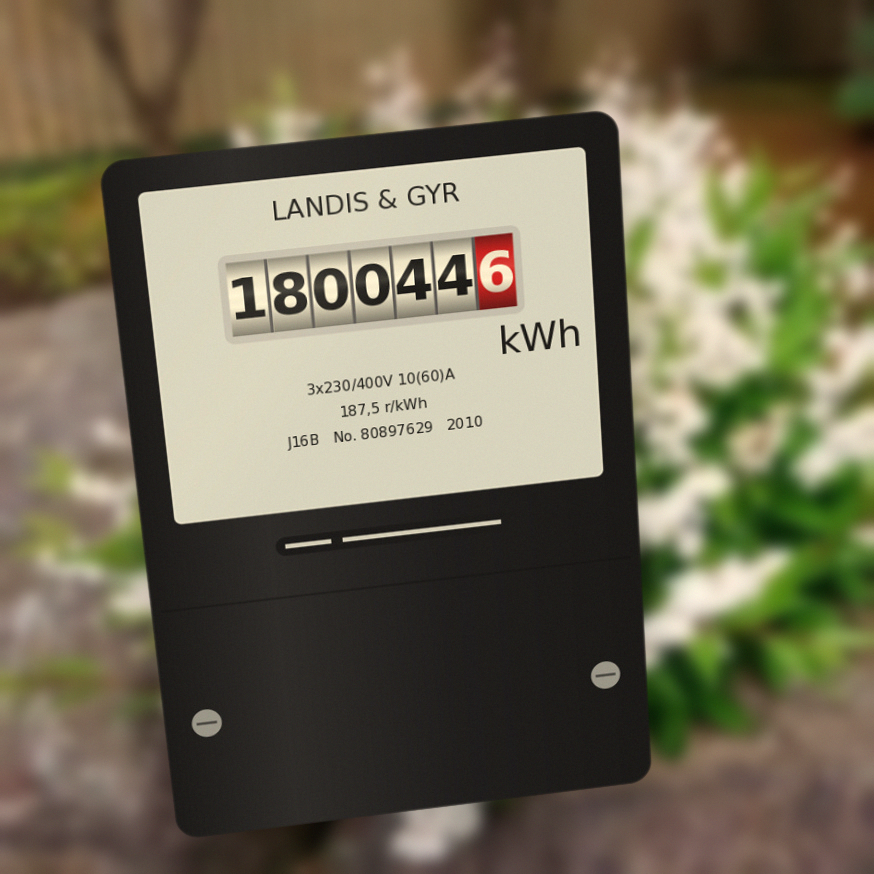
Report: **180044.6** kWh
